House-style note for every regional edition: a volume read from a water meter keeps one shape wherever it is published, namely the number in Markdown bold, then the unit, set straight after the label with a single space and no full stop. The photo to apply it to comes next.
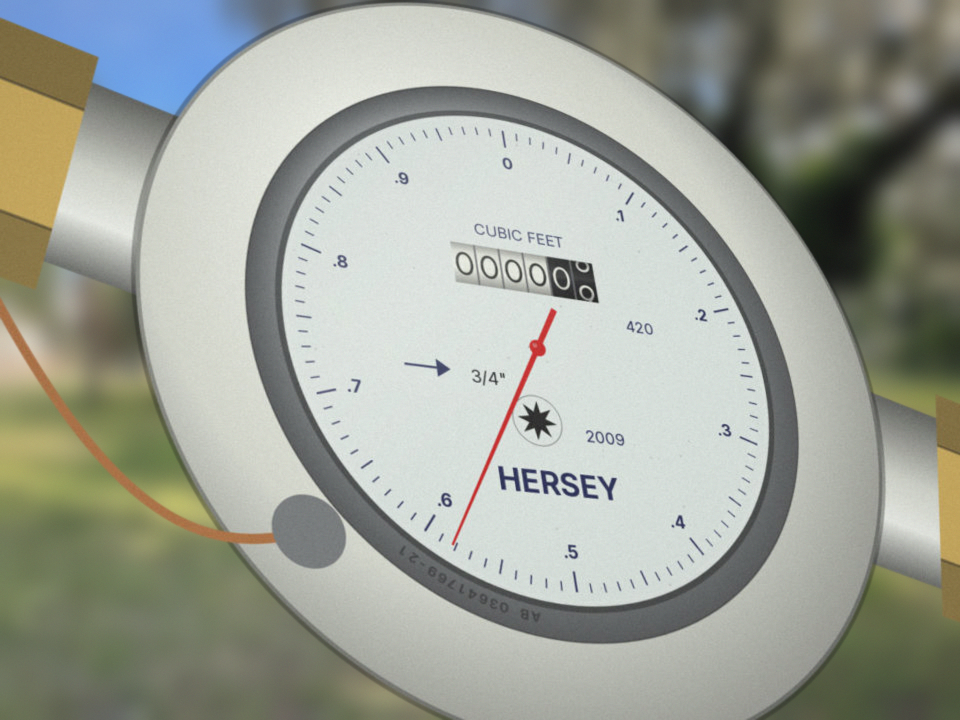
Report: **8.58** ft³
